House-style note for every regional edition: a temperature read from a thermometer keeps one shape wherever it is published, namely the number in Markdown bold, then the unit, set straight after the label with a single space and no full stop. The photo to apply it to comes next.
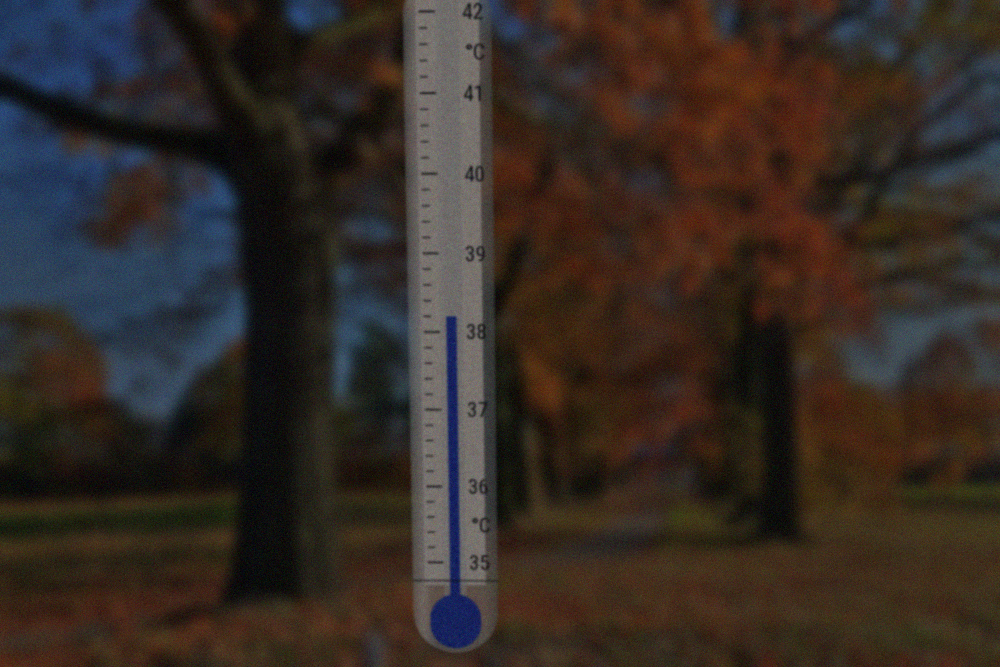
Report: **38.2** °C
